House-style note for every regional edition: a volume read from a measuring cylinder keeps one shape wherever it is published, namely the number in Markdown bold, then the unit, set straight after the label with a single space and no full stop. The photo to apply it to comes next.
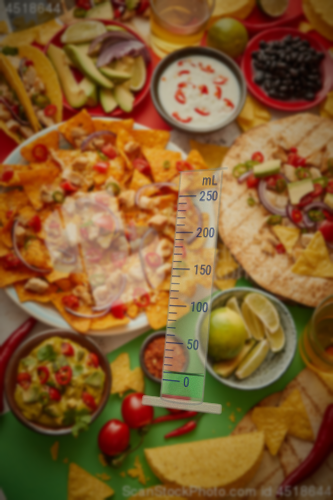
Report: **10** mL
